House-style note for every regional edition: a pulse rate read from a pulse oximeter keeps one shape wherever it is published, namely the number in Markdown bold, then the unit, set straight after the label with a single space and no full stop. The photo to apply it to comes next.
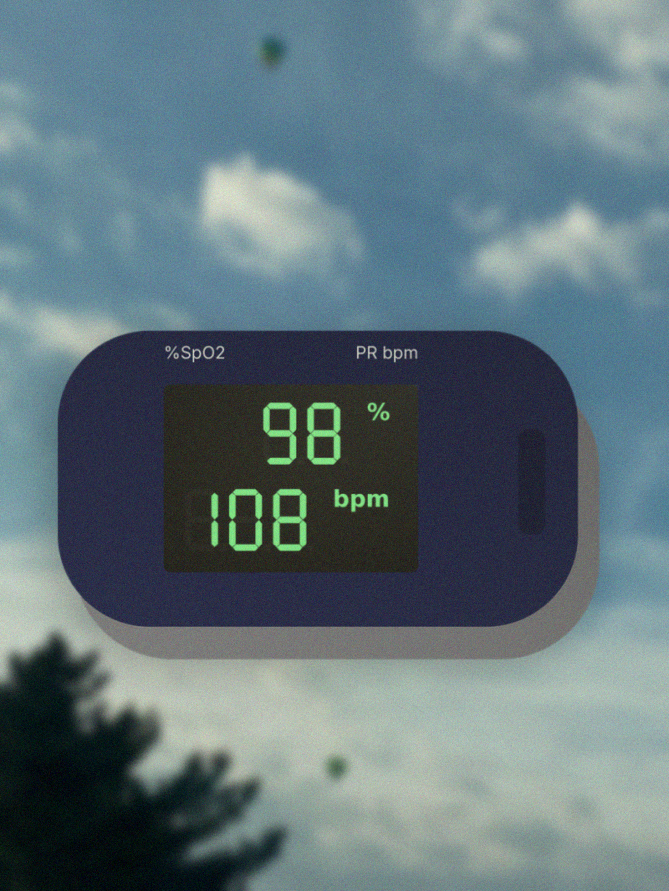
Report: **108** bpm
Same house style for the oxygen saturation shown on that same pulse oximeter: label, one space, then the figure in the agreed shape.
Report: **98** %
